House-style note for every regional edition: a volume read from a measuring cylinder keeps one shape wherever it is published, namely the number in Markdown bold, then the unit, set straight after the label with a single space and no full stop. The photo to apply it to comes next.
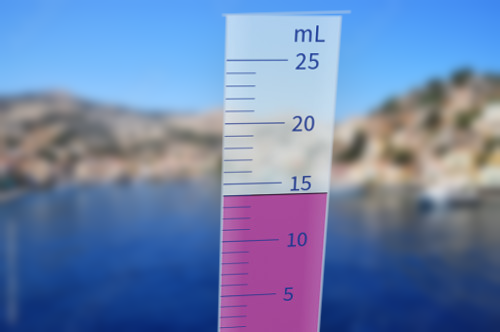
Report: **14** mL
